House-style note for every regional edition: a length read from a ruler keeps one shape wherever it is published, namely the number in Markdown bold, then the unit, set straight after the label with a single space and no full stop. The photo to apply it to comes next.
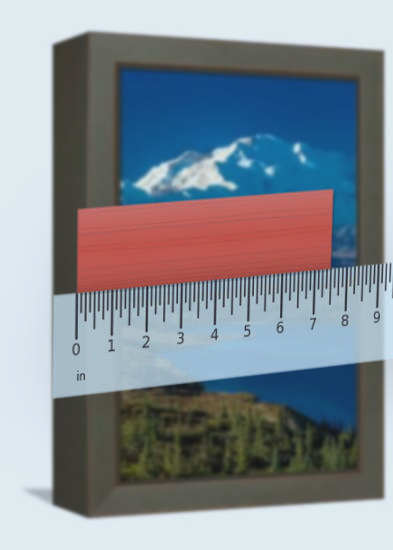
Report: **7.5** in
